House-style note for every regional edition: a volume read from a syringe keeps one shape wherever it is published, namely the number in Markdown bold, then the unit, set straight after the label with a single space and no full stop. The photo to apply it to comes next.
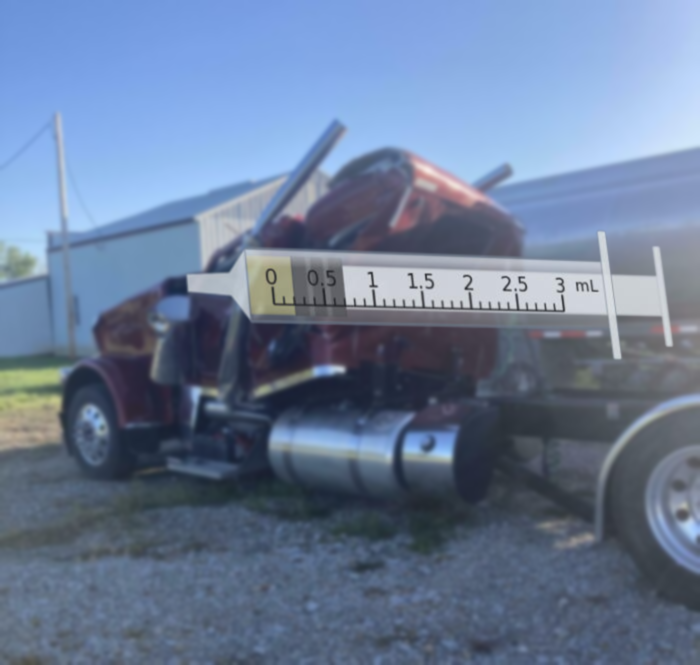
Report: **0.2** mL
